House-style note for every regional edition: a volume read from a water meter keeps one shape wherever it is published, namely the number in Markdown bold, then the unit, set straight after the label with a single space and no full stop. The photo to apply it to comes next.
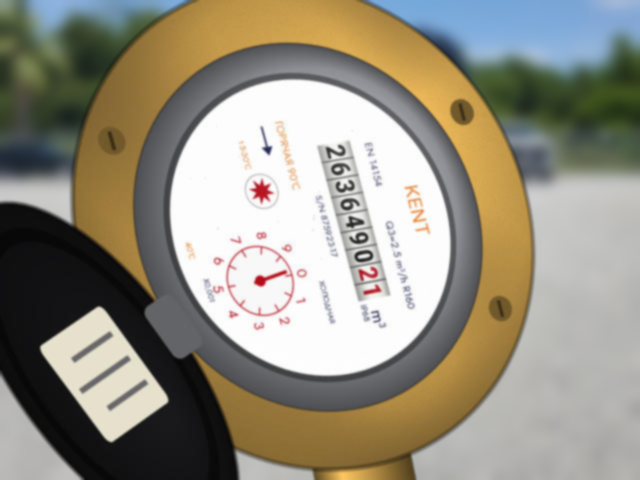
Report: **2636490.209** m³
